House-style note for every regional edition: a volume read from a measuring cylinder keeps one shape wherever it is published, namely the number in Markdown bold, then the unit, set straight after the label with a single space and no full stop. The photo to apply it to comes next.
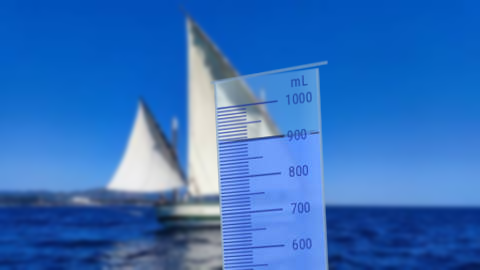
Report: **900** mL
